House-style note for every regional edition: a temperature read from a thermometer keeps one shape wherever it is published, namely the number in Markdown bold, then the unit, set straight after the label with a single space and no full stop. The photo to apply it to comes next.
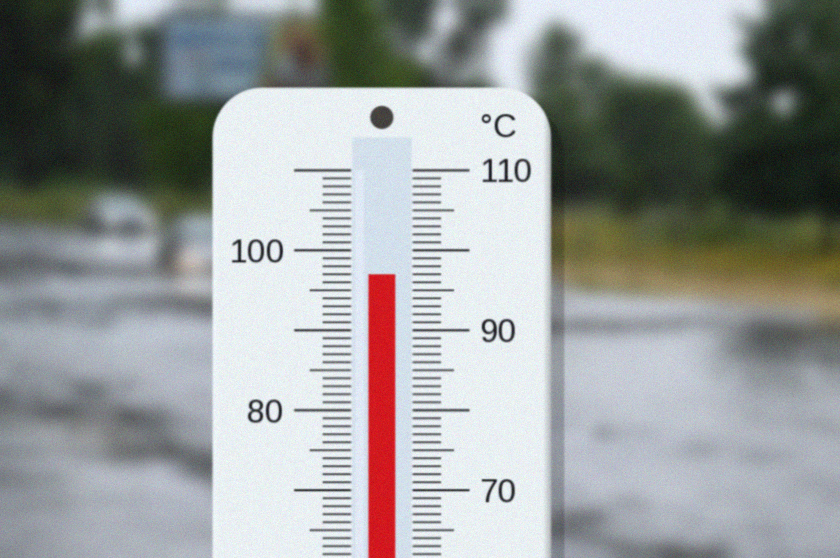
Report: **97** °C
